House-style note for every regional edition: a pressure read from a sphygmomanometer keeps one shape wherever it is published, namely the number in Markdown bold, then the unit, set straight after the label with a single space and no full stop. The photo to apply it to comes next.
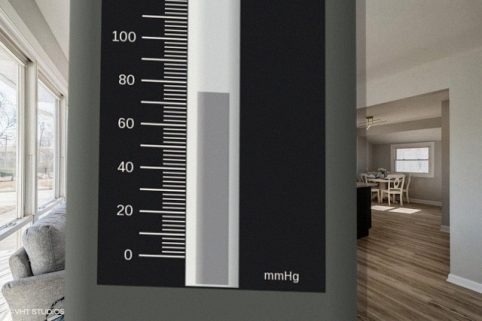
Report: **76** mmHg
